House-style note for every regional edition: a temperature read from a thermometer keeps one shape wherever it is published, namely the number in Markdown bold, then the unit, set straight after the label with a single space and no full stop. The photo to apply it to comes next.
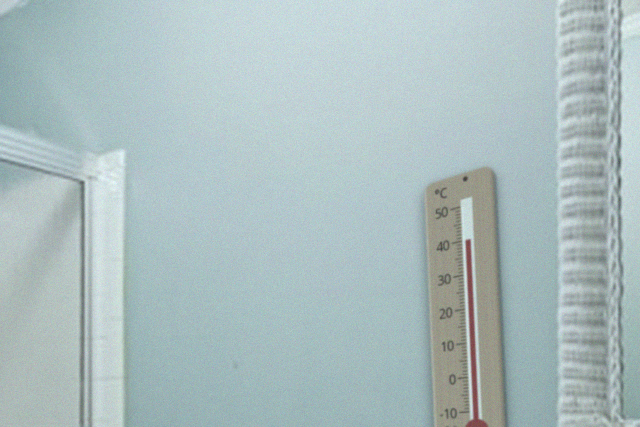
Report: **40** °C
